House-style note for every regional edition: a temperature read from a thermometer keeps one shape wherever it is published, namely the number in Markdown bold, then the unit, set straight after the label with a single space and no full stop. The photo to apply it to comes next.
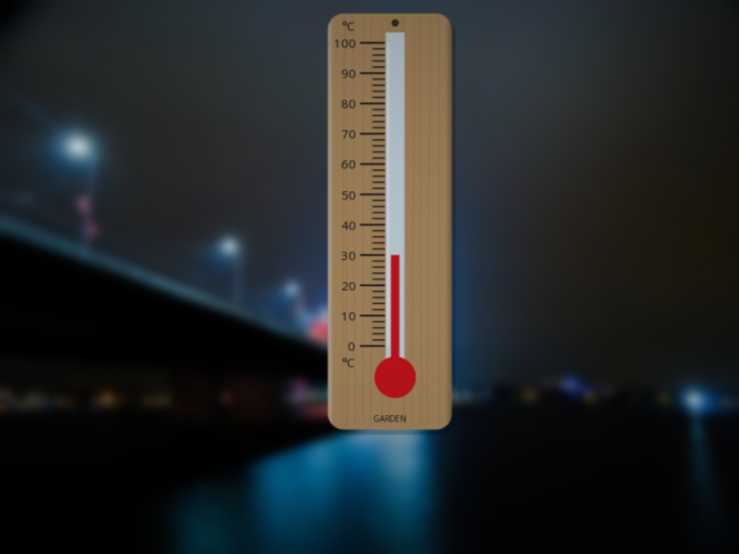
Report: **30** °C
